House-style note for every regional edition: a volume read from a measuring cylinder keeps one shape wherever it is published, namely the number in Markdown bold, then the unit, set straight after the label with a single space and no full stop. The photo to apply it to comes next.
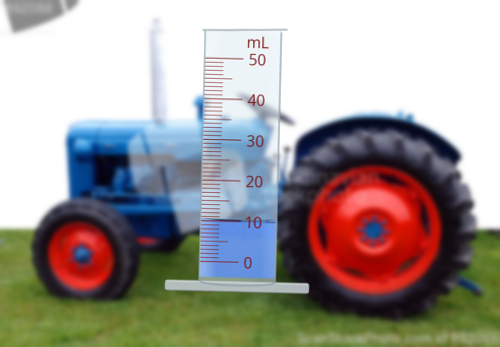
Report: **10** mL
